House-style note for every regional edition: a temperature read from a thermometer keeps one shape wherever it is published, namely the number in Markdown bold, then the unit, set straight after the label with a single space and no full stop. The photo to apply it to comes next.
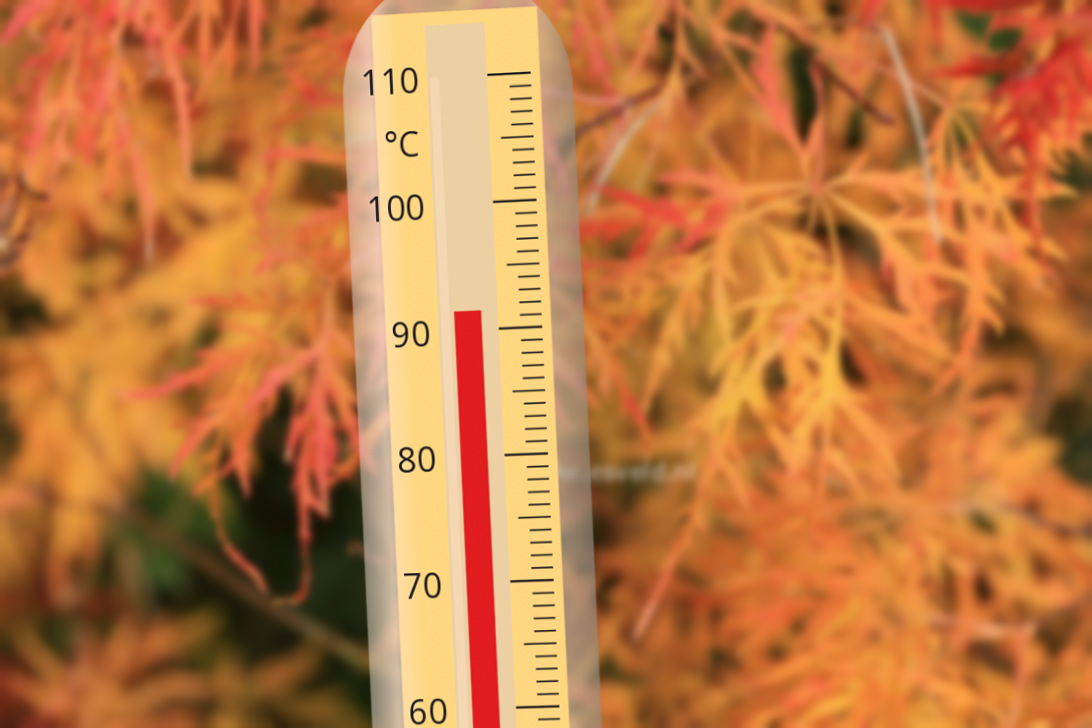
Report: **91.5** °C
